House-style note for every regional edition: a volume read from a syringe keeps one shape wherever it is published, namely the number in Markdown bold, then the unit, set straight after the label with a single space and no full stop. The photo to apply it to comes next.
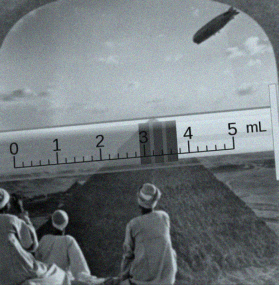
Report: **2.9** mL
